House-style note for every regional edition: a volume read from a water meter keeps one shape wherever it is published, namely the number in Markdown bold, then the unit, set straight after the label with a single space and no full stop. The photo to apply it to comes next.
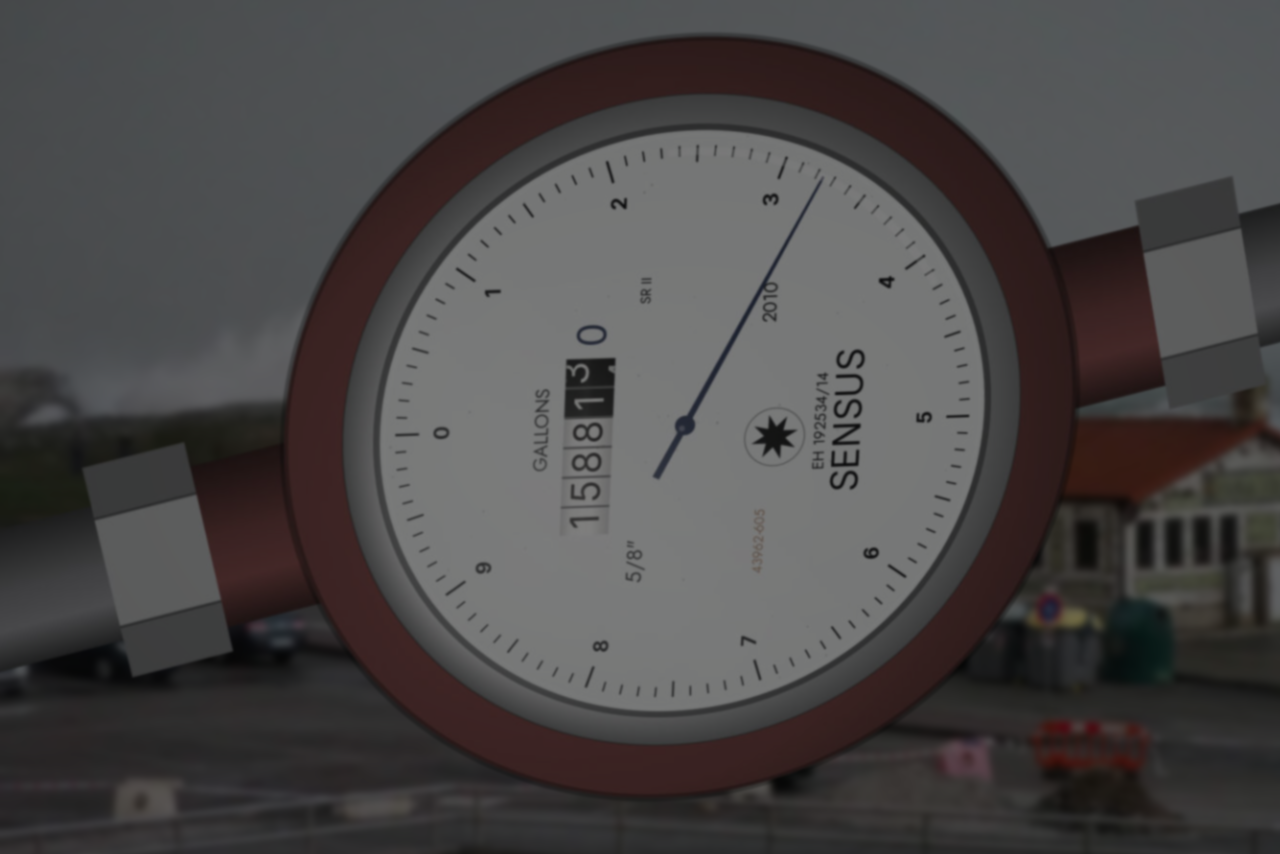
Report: **1588133.2** gal
